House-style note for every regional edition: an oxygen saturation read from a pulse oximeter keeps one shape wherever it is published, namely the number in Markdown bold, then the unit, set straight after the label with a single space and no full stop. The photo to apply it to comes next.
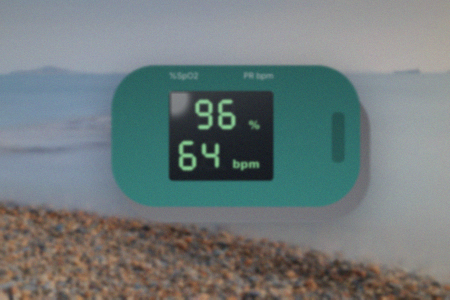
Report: **96** %
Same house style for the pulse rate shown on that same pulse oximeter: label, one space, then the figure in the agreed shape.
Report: **64** bpm
